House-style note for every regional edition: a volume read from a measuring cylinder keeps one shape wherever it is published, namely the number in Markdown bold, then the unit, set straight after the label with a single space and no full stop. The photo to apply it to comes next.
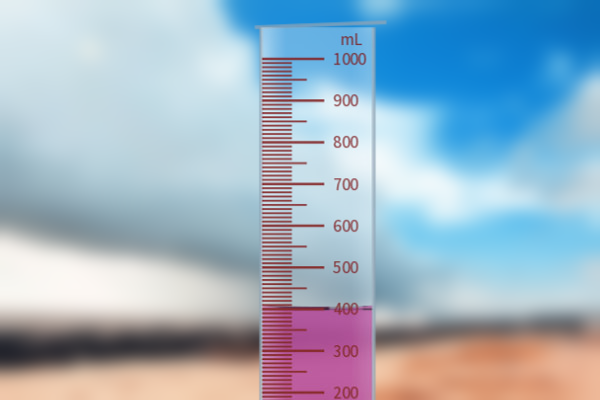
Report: **400** mL
